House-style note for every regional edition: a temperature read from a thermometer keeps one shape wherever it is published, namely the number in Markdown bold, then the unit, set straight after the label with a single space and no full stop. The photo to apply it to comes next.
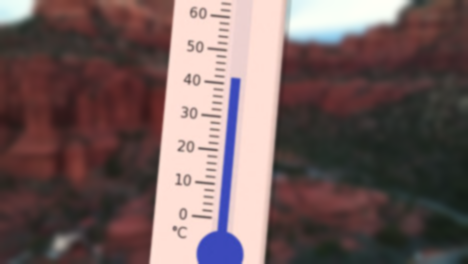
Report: **42** °C
